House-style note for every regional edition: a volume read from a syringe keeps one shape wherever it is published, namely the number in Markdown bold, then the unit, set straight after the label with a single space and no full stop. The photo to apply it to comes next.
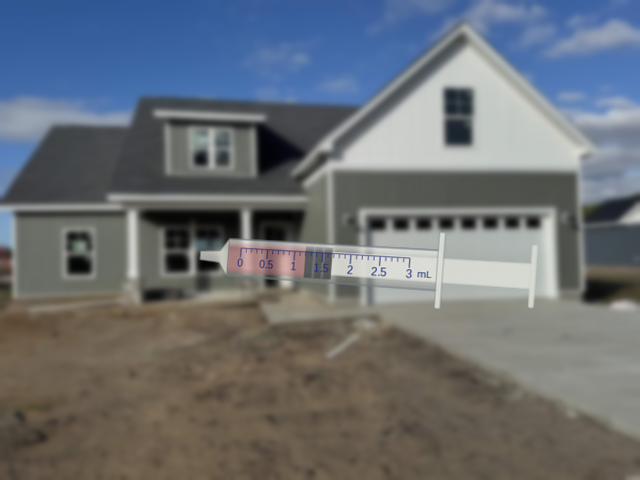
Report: **1.2** mL
